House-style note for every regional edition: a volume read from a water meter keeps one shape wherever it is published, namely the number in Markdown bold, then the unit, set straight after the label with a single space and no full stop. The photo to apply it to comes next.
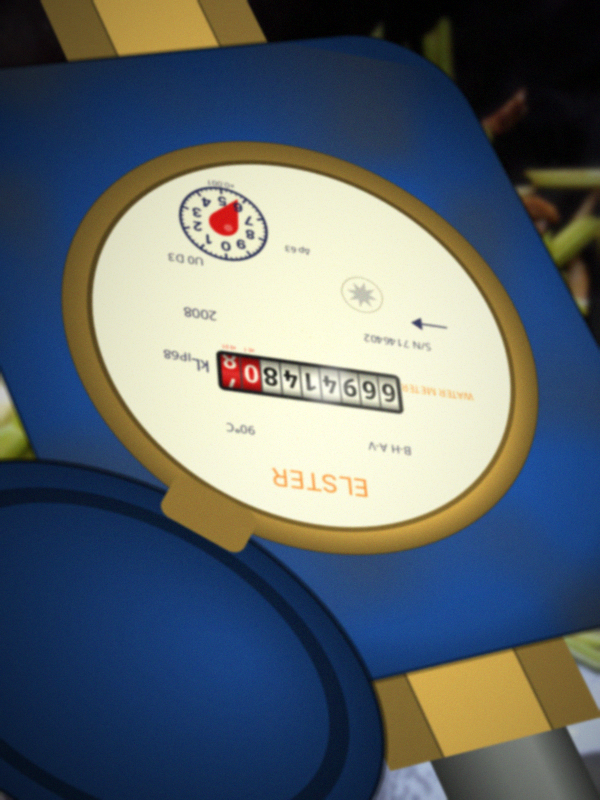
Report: **6694148.075** kL
